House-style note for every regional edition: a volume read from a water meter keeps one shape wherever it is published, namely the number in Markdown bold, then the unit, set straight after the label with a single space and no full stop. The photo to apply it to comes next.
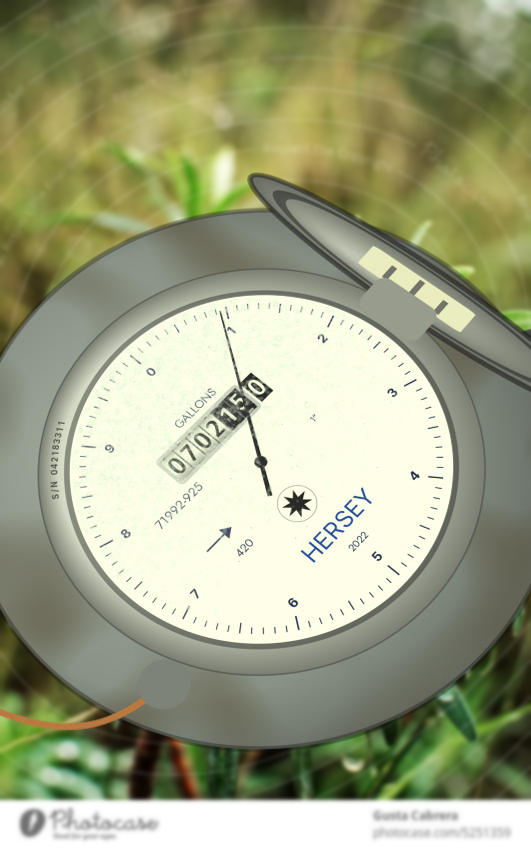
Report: **702150.9** gal
